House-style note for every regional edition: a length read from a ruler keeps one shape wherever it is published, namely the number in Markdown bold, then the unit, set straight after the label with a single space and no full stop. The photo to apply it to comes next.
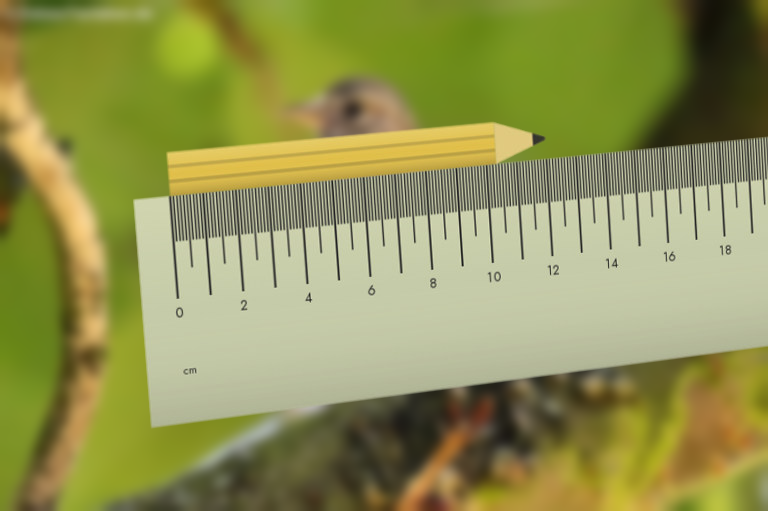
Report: **12** cm
